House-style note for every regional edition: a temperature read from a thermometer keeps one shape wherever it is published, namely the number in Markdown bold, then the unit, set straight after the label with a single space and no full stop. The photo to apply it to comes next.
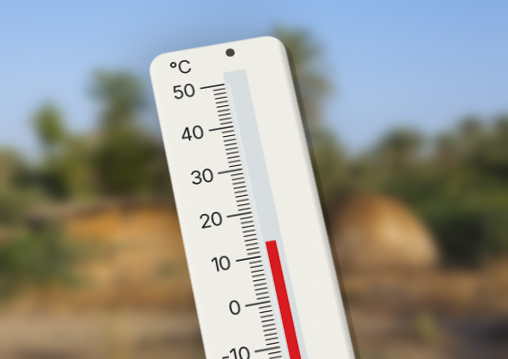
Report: **13** °C
